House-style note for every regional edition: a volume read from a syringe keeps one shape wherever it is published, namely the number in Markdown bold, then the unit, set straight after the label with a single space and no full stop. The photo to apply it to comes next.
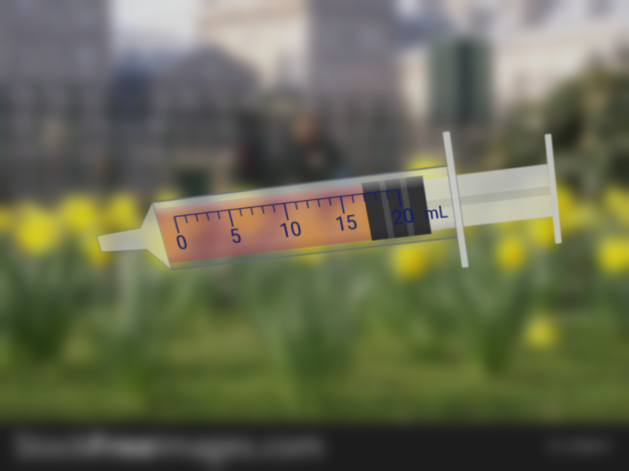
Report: **17** mL
